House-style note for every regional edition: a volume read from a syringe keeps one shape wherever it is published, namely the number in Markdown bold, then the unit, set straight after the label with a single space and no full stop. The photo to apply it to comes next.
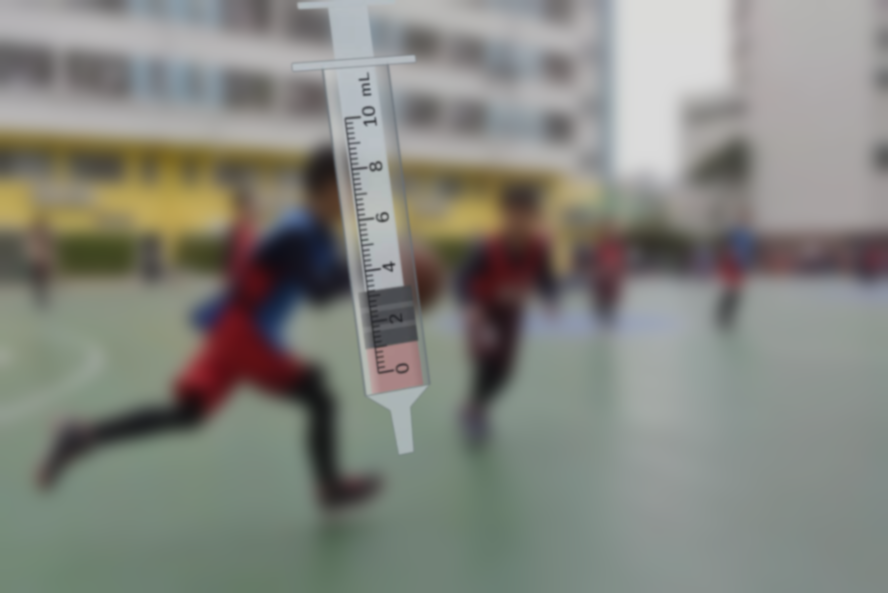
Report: **1** mL
